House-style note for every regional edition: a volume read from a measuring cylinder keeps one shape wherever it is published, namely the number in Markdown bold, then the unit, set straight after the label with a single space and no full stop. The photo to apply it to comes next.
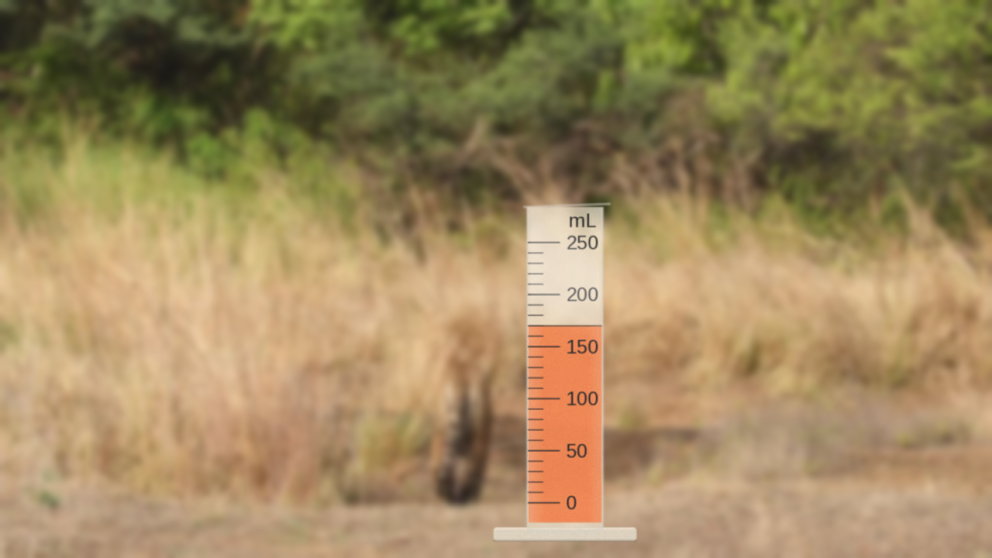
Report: **170** mL
